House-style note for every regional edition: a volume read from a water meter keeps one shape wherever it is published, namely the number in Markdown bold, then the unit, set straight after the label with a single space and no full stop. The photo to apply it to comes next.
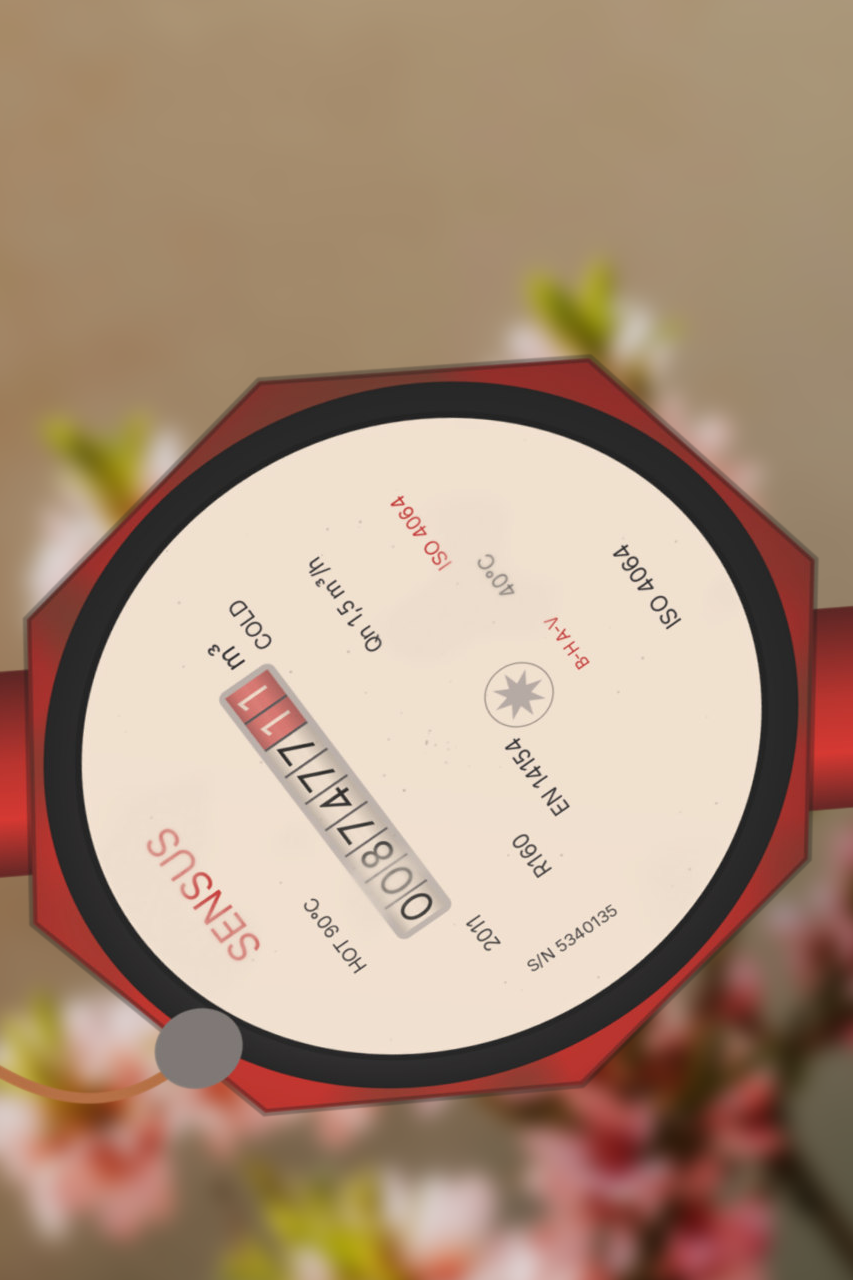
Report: **87477.11** m³
